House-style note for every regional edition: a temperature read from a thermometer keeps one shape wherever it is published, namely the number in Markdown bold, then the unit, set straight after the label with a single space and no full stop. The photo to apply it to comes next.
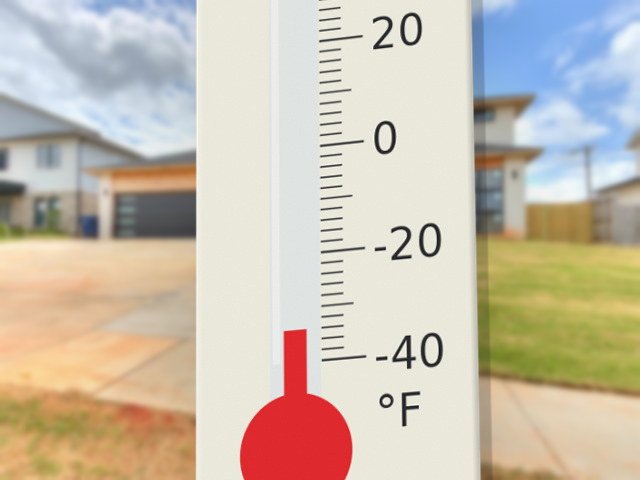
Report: **-34** °F
